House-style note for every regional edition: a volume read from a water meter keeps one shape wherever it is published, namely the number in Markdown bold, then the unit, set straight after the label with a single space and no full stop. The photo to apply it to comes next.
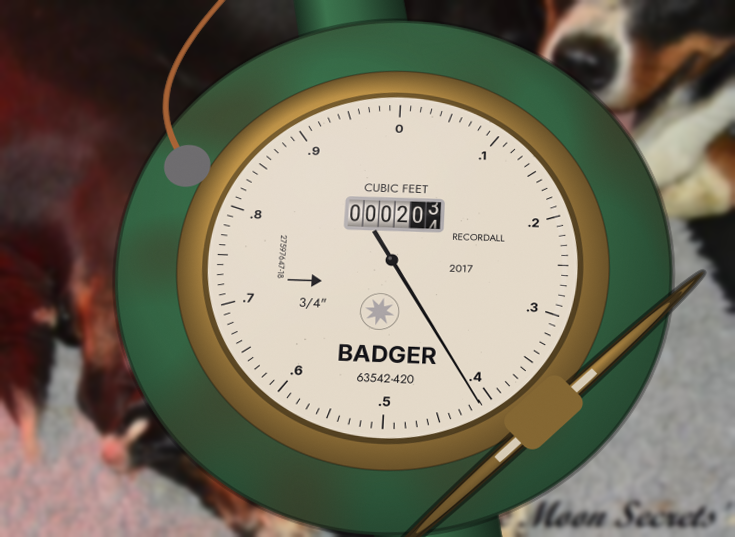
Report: **203.41** ft³
